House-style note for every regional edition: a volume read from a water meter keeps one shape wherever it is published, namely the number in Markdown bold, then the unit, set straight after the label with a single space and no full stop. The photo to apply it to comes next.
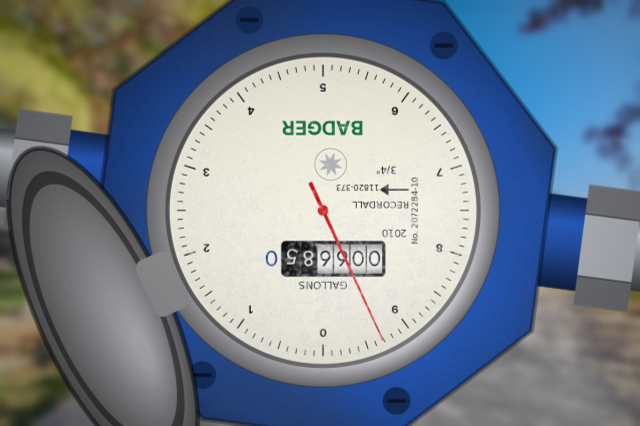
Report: **66849.3** gal
